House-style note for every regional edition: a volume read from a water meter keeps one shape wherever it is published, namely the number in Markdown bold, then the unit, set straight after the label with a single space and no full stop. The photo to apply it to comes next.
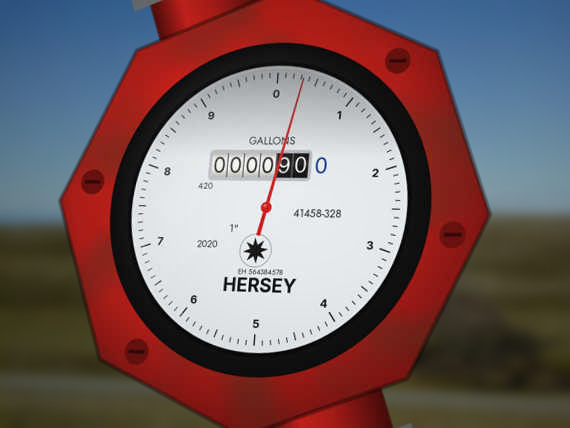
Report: **900.3** gal
